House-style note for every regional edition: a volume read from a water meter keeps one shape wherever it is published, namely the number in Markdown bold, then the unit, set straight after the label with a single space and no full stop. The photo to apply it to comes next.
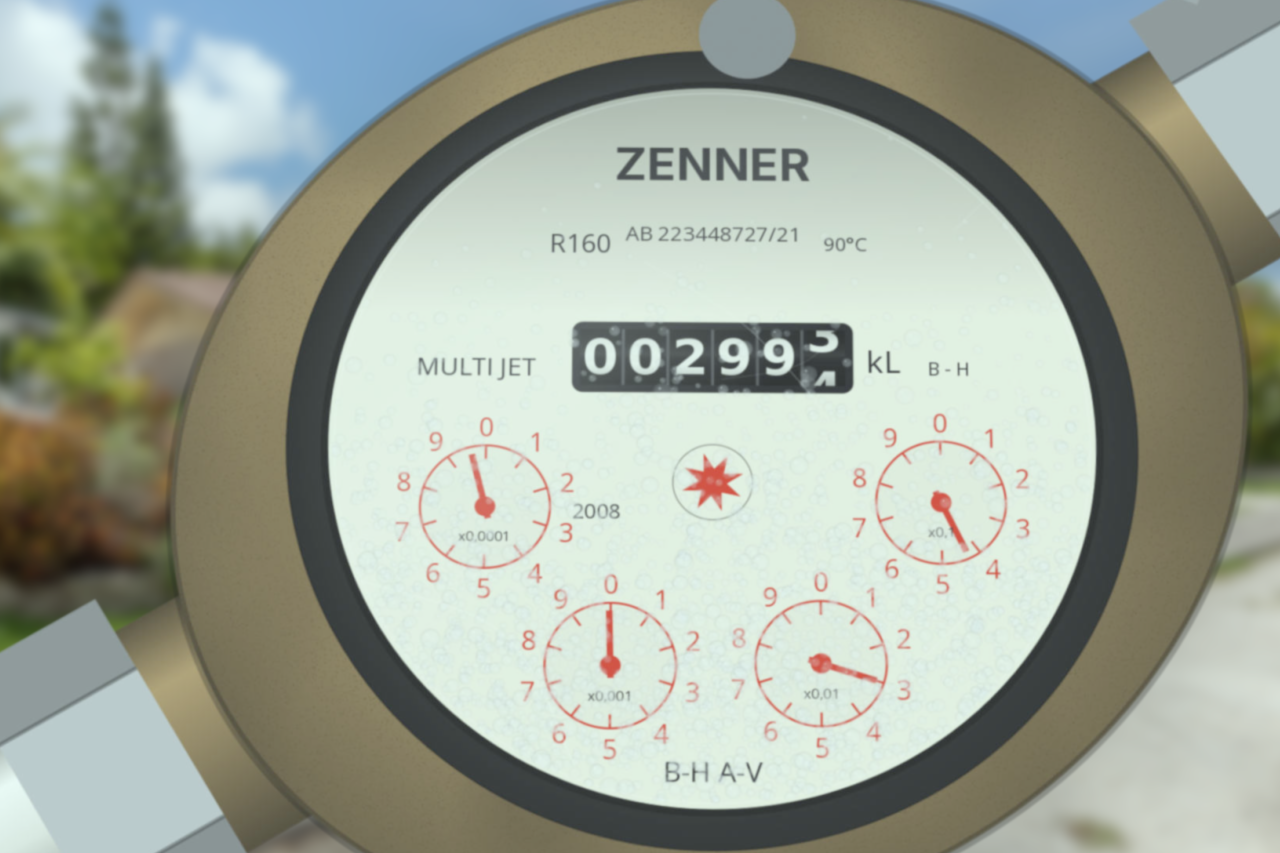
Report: **2993.4299** kL
